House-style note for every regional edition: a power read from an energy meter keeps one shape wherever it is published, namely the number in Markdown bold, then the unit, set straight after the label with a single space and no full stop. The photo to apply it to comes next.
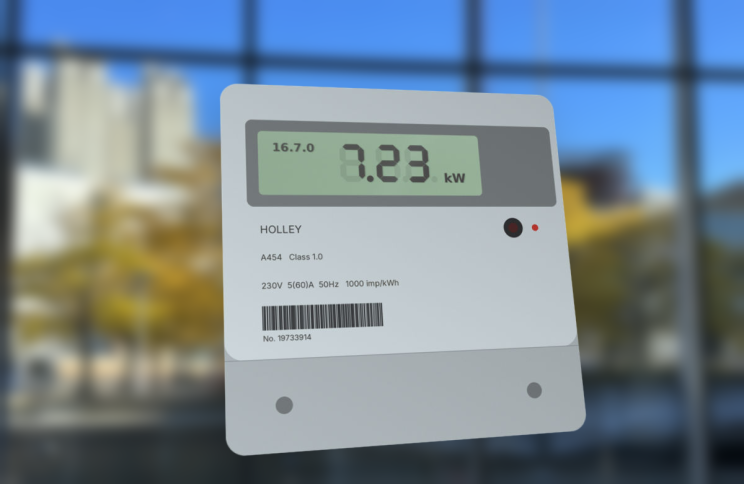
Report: **7.23** kW
